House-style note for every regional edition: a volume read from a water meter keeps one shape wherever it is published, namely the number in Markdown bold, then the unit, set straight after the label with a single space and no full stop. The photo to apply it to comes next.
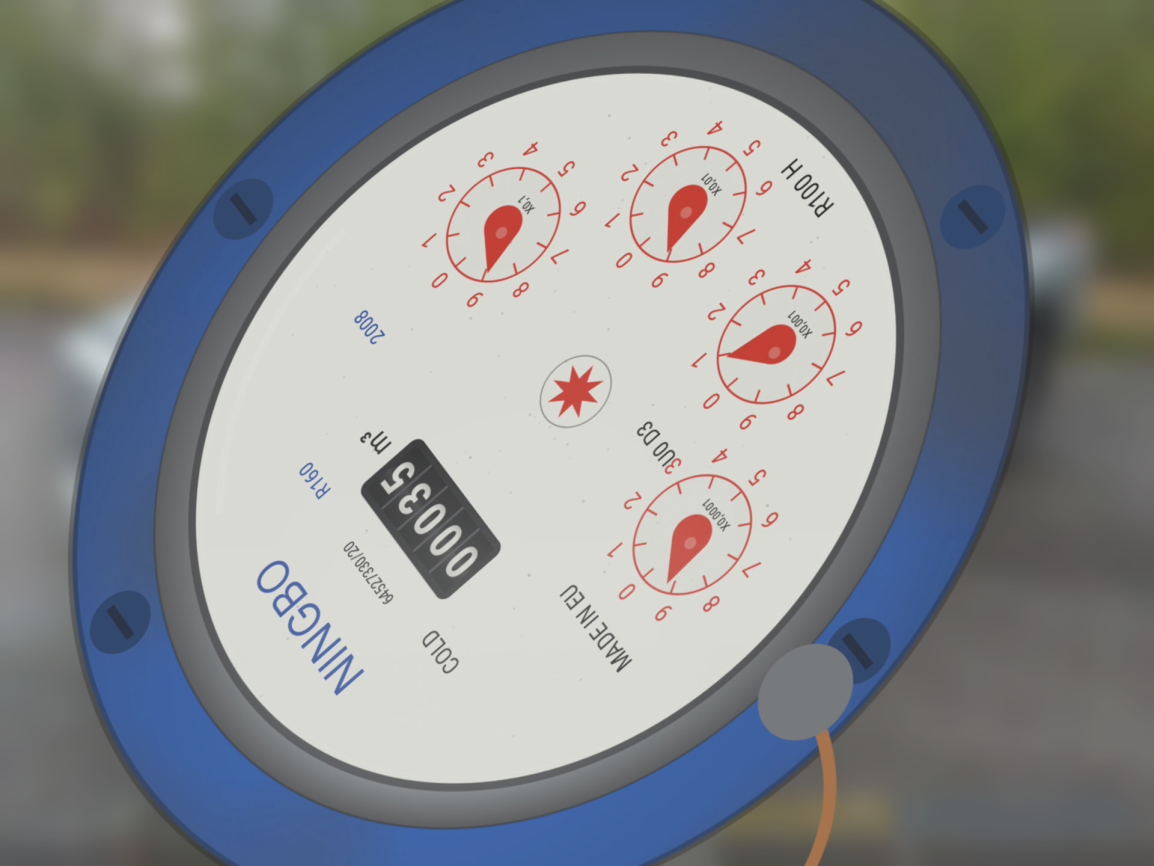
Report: **35.8909** m³
